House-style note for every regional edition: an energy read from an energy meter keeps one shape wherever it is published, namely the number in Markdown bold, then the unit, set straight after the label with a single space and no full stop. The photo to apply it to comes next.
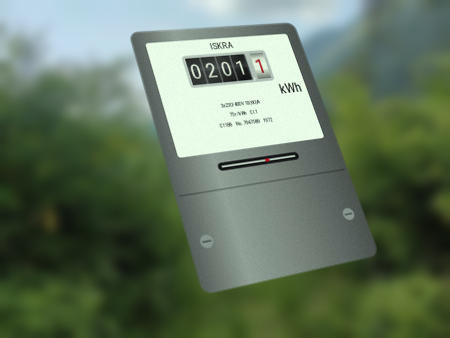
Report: **201.1** kWh
